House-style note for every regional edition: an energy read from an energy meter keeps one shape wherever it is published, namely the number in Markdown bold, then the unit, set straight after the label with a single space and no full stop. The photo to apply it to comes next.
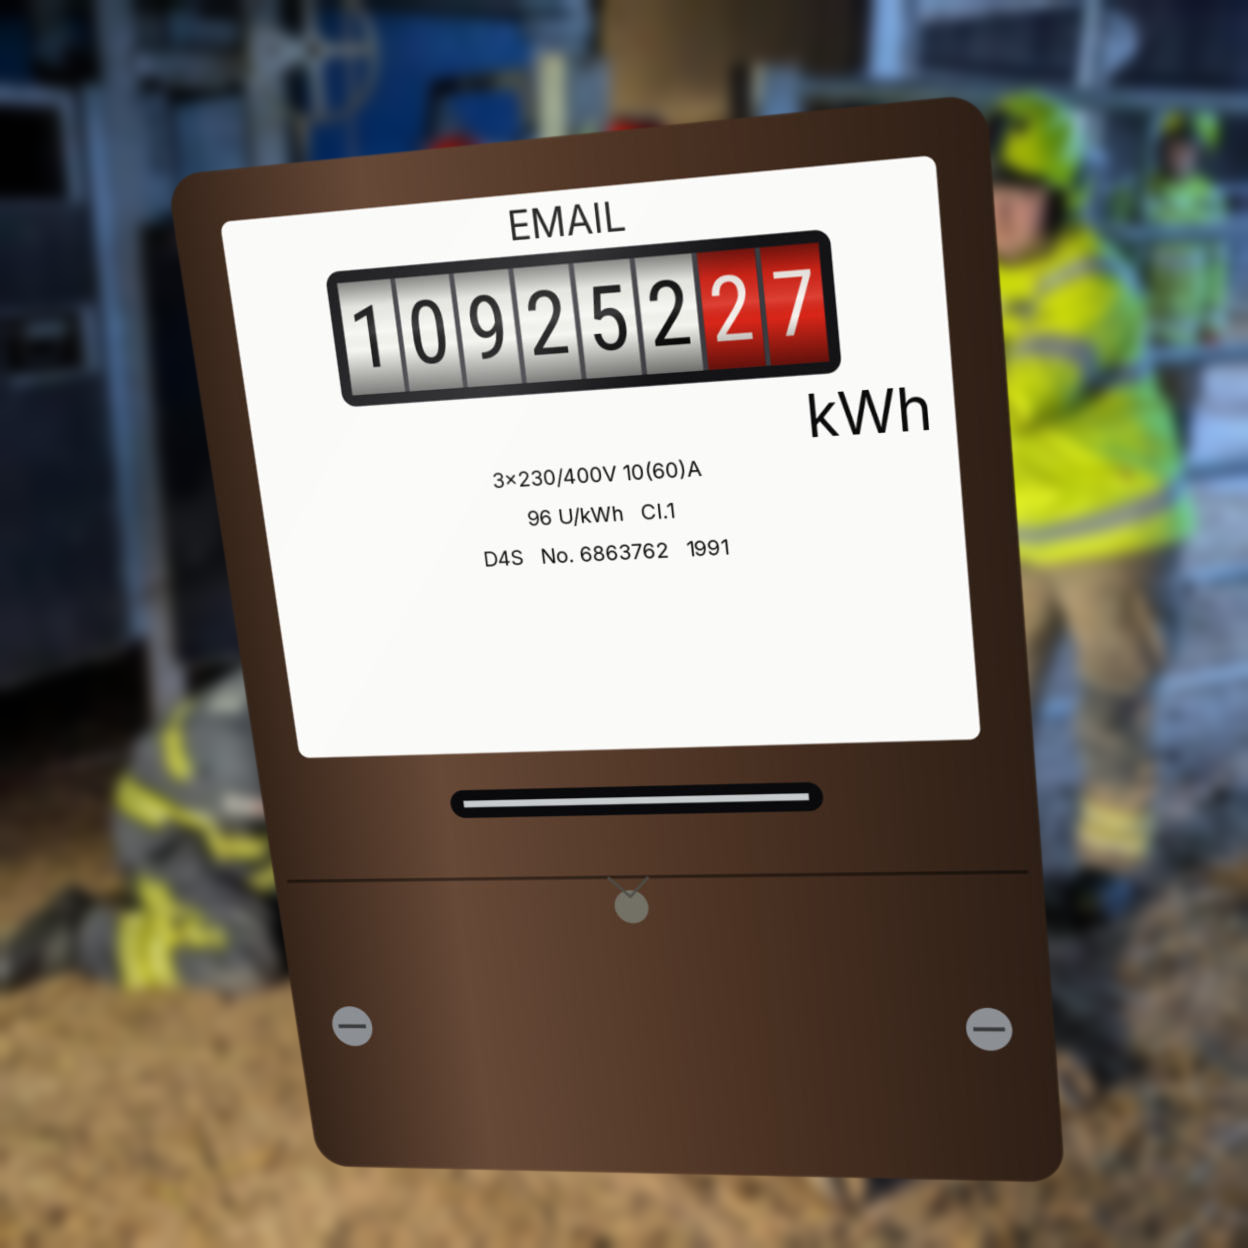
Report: **109252.27** kWh
